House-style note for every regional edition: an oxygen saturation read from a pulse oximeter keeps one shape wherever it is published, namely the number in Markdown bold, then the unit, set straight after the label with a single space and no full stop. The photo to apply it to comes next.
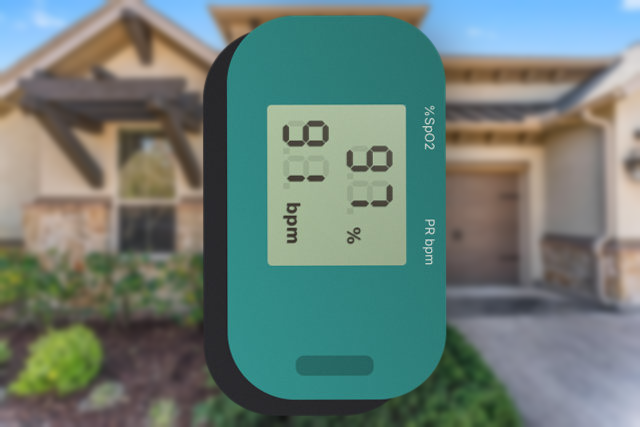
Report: **97** %
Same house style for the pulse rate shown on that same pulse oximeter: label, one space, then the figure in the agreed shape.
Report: **91** bpm
